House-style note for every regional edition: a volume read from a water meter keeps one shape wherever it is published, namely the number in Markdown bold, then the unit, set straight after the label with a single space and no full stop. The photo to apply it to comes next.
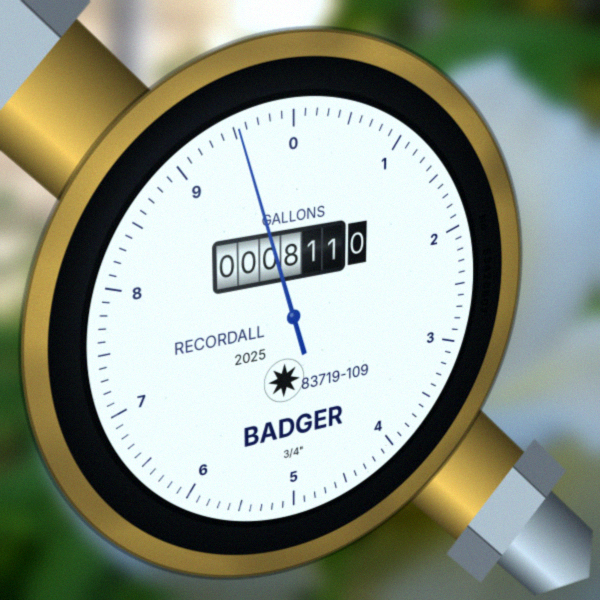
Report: **8109.5** gal
